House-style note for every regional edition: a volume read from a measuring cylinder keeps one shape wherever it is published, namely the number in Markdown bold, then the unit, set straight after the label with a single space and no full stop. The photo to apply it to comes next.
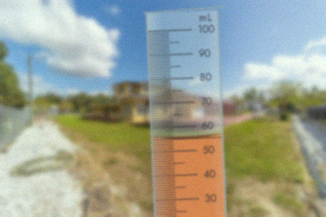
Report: **55** mL
